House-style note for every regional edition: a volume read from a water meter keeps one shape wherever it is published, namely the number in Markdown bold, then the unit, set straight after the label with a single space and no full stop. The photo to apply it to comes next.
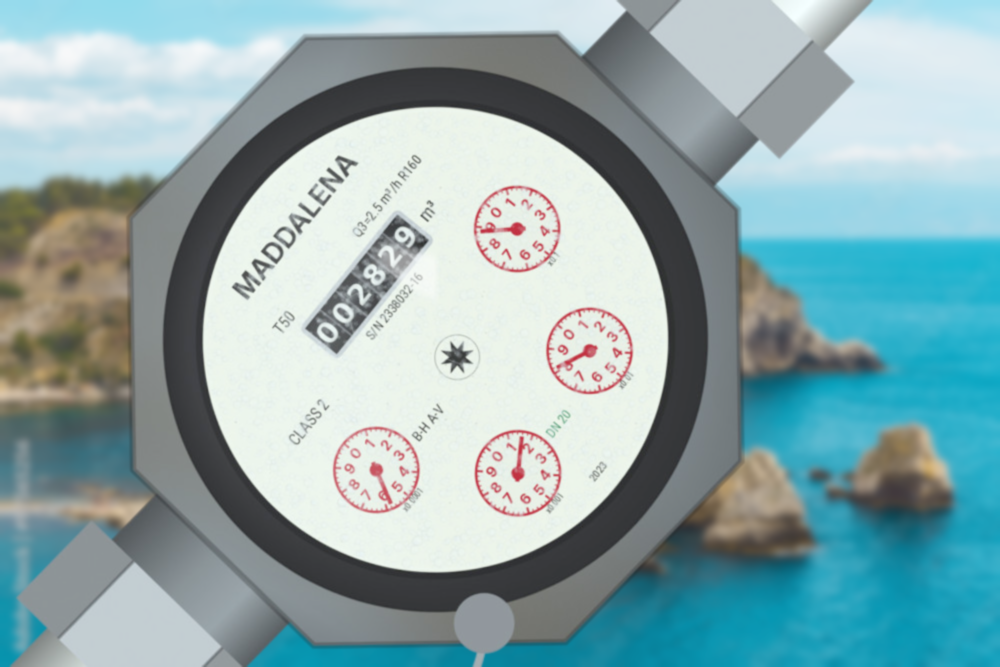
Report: **2829.8815** m³
